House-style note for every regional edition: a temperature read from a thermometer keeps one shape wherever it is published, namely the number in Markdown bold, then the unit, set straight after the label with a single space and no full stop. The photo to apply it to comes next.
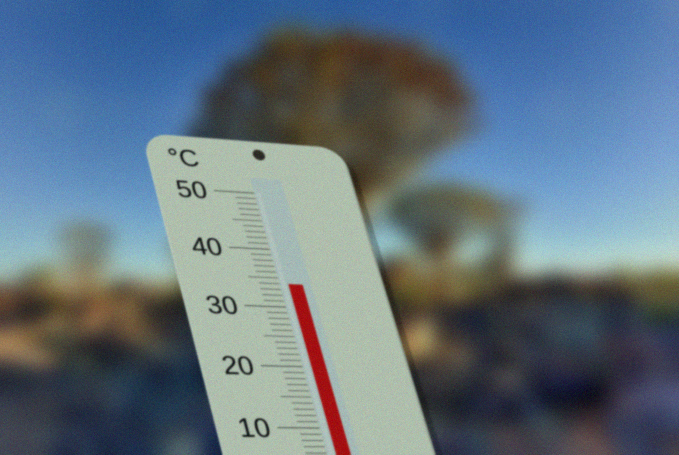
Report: **34** °C
